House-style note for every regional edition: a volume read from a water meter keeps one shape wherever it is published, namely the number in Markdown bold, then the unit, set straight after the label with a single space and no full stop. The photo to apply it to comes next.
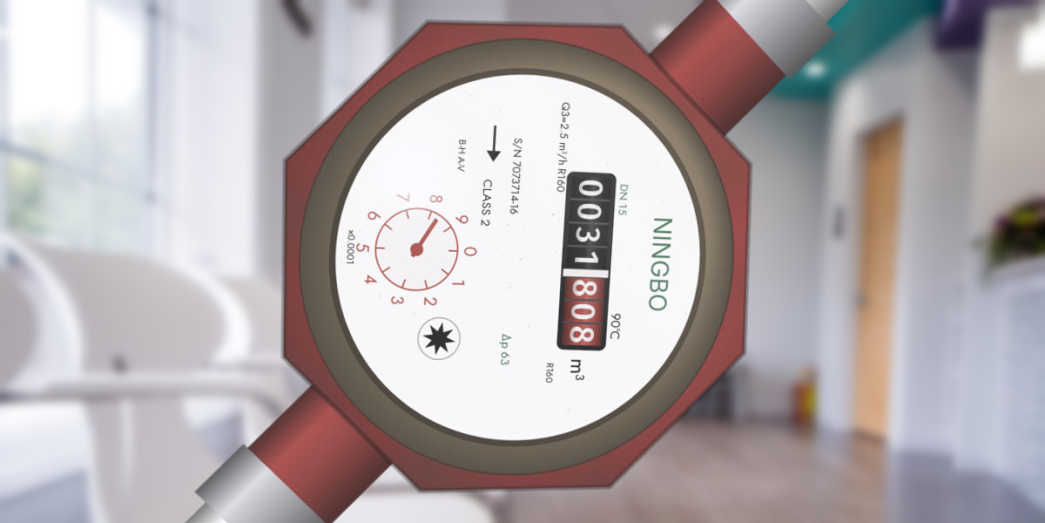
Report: **31.8088** m³
